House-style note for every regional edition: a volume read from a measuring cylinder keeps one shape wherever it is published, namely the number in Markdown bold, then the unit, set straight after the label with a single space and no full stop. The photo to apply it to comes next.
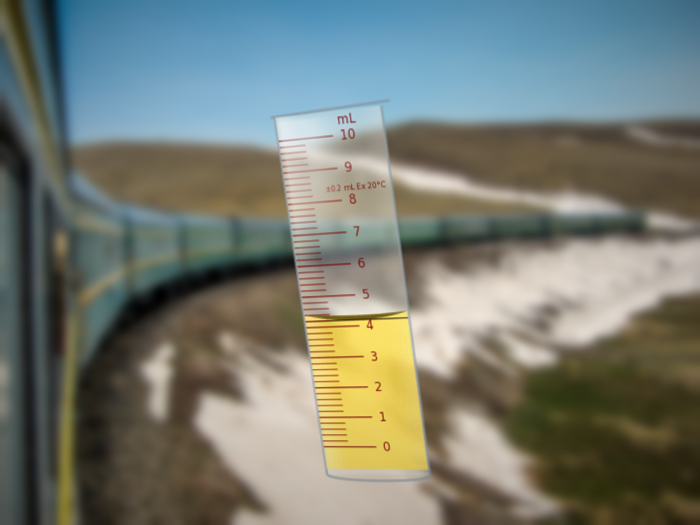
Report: **4.2** mL
